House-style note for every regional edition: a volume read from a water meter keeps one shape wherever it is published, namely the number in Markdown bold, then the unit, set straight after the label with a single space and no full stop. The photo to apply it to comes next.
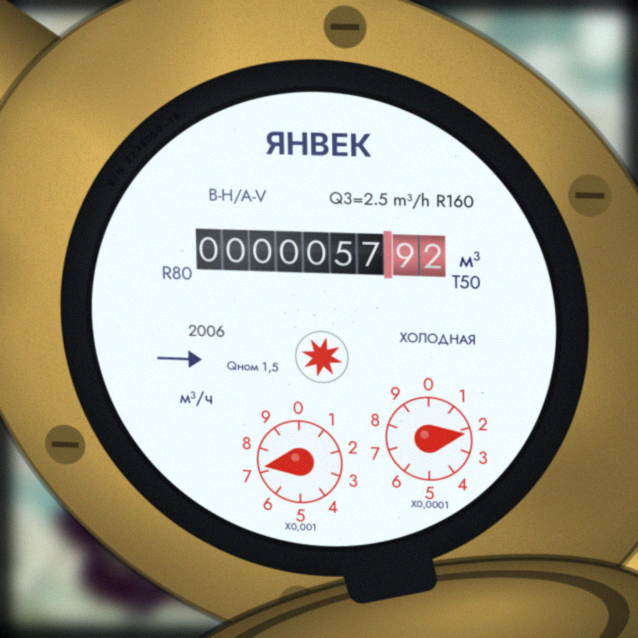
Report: **57.9272** m³
